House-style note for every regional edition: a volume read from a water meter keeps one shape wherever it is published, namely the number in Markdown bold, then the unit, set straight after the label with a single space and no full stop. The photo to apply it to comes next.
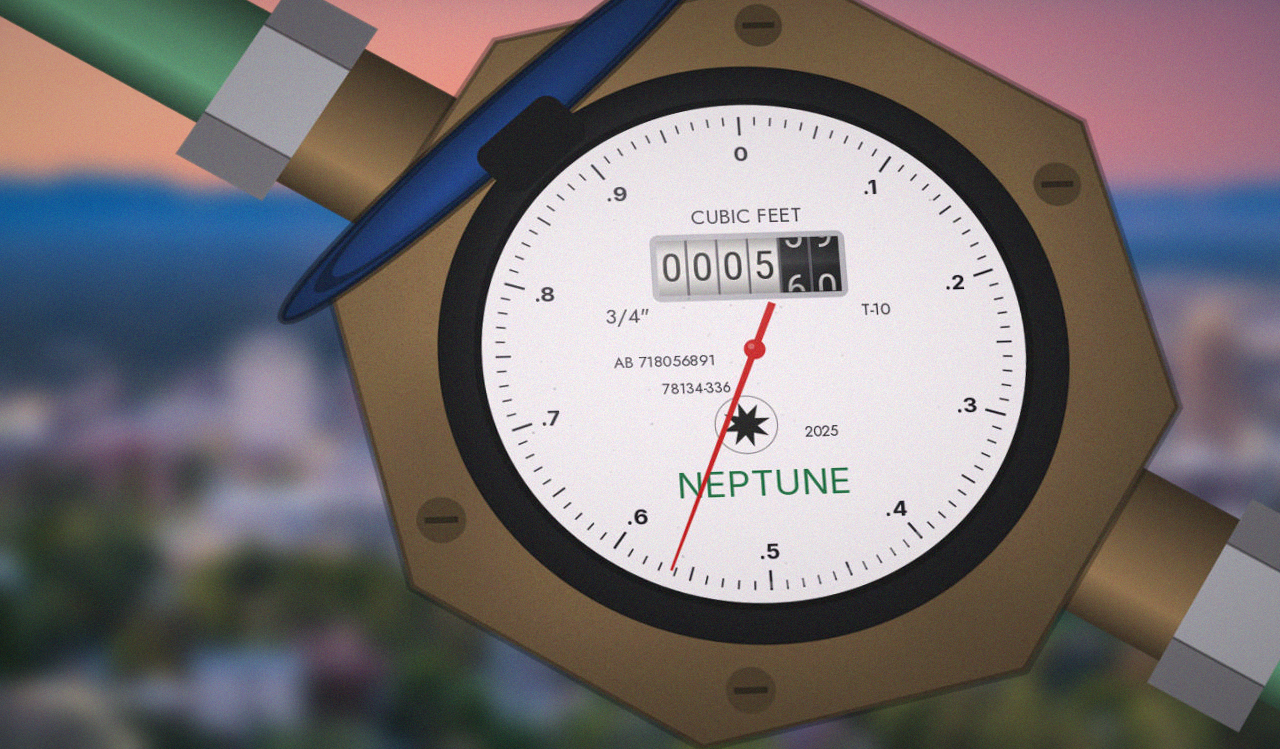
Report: **559.56** ft³
